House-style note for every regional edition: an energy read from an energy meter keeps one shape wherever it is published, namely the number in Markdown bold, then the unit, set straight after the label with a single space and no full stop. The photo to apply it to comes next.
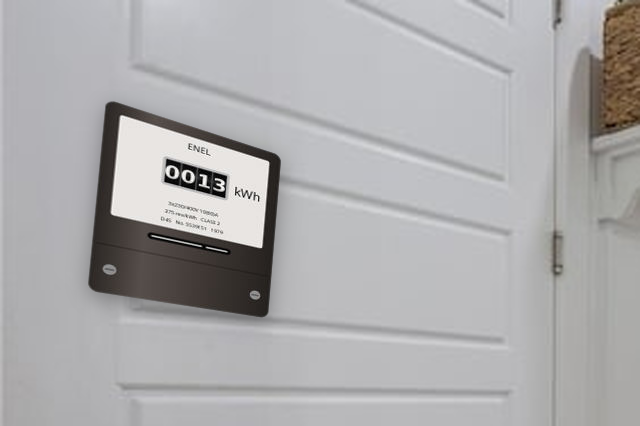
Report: **13** kWh
